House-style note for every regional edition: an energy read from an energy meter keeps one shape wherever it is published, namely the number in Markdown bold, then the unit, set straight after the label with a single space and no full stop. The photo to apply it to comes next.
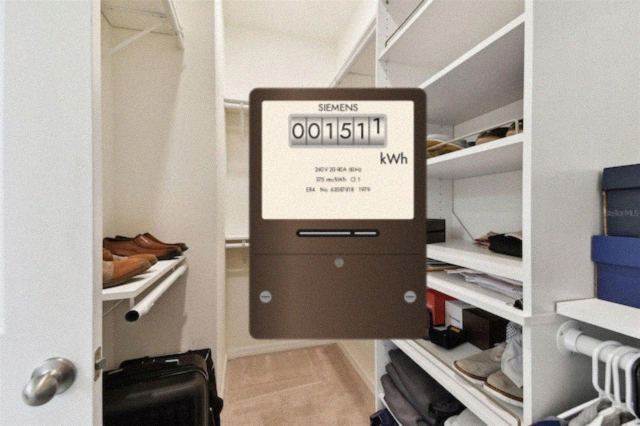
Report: **1511** kWh
